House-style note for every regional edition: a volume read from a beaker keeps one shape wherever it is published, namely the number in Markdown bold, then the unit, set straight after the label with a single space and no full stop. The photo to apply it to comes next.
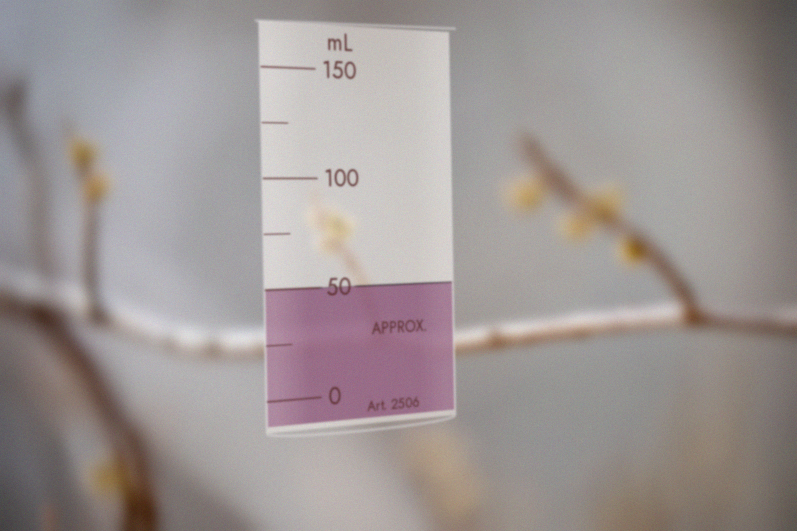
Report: **50** mL
